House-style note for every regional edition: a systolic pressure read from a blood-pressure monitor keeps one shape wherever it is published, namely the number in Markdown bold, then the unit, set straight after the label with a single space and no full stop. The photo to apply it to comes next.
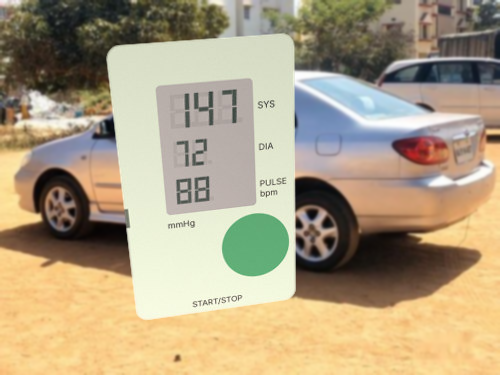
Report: **147** mmHg
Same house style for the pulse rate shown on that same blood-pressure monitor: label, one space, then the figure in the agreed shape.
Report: **88** bpm
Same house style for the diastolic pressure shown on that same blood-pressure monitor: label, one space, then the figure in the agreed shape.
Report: **72** mmHg
